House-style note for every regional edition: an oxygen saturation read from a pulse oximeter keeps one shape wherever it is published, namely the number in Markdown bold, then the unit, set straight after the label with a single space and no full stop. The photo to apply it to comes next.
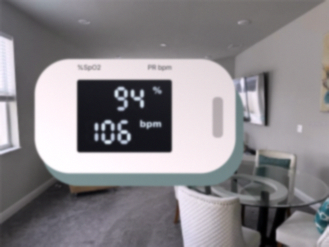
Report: **94** %
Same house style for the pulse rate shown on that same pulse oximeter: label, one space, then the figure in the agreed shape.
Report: **106** bpm
